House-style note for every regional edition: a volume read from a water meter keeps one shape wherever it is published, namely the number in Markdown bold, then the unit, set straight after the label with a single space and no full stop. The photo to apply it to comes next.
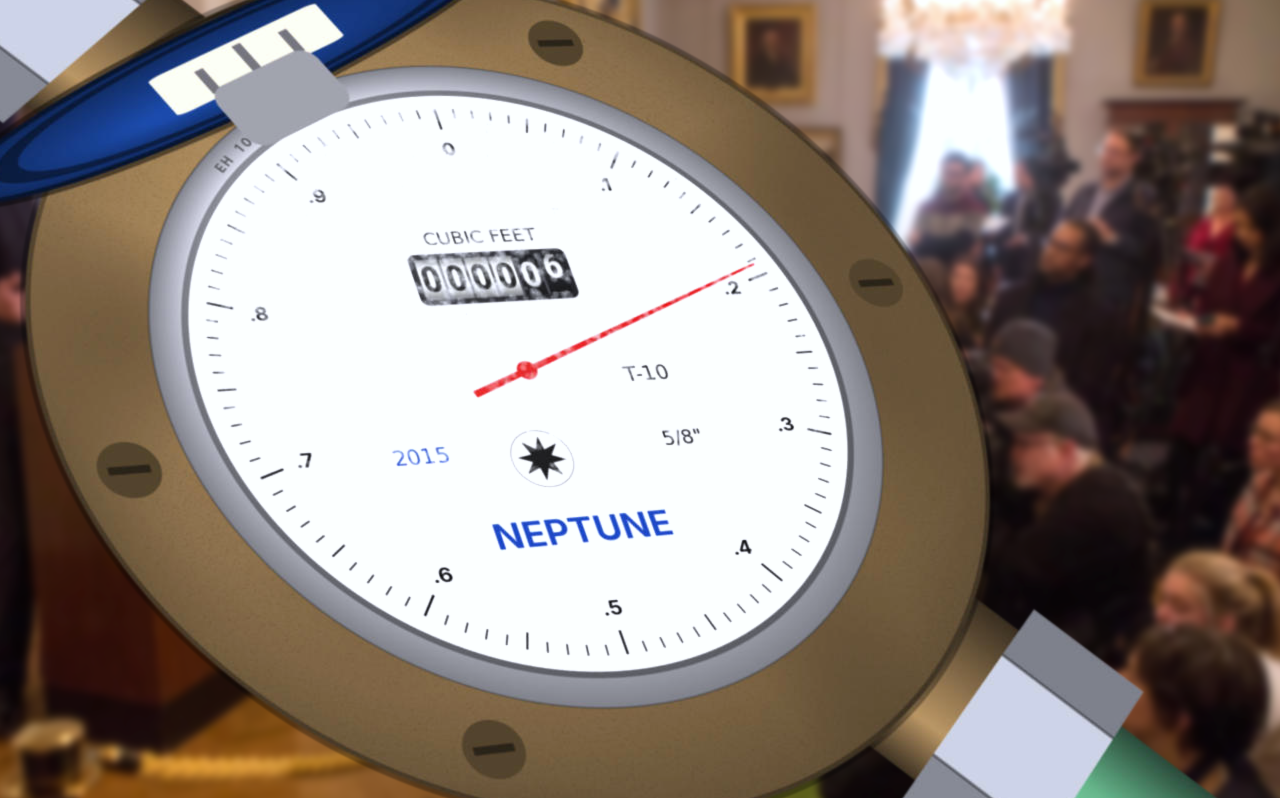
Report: **6.19** ft³
